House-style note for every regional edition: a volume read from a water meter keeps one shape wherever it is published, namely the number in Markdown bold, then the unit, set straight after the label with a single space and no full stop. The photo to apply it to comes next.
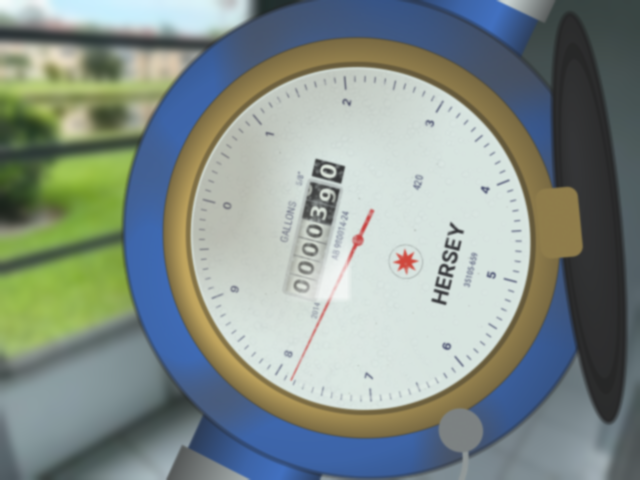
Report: **387.8** gal
